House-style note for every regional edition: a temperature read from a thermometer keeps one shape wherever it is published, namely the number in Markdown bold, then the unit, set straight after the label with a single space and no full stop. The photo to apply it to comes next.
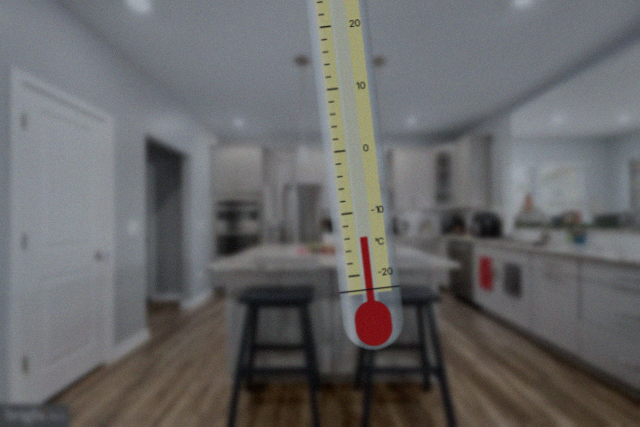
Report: **-14** °C
